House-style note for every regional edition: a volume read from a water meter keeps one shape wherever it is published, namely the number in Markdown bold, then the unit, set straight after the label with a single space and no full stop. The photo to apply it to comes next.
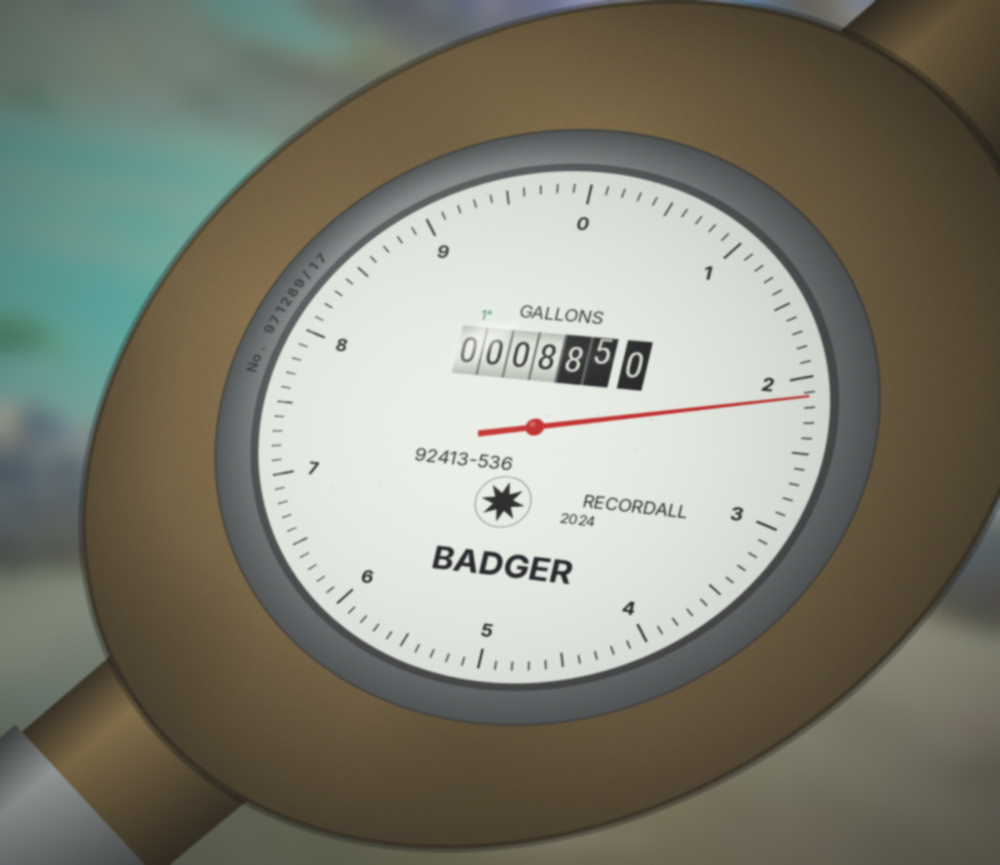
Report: **8852.1** gal
